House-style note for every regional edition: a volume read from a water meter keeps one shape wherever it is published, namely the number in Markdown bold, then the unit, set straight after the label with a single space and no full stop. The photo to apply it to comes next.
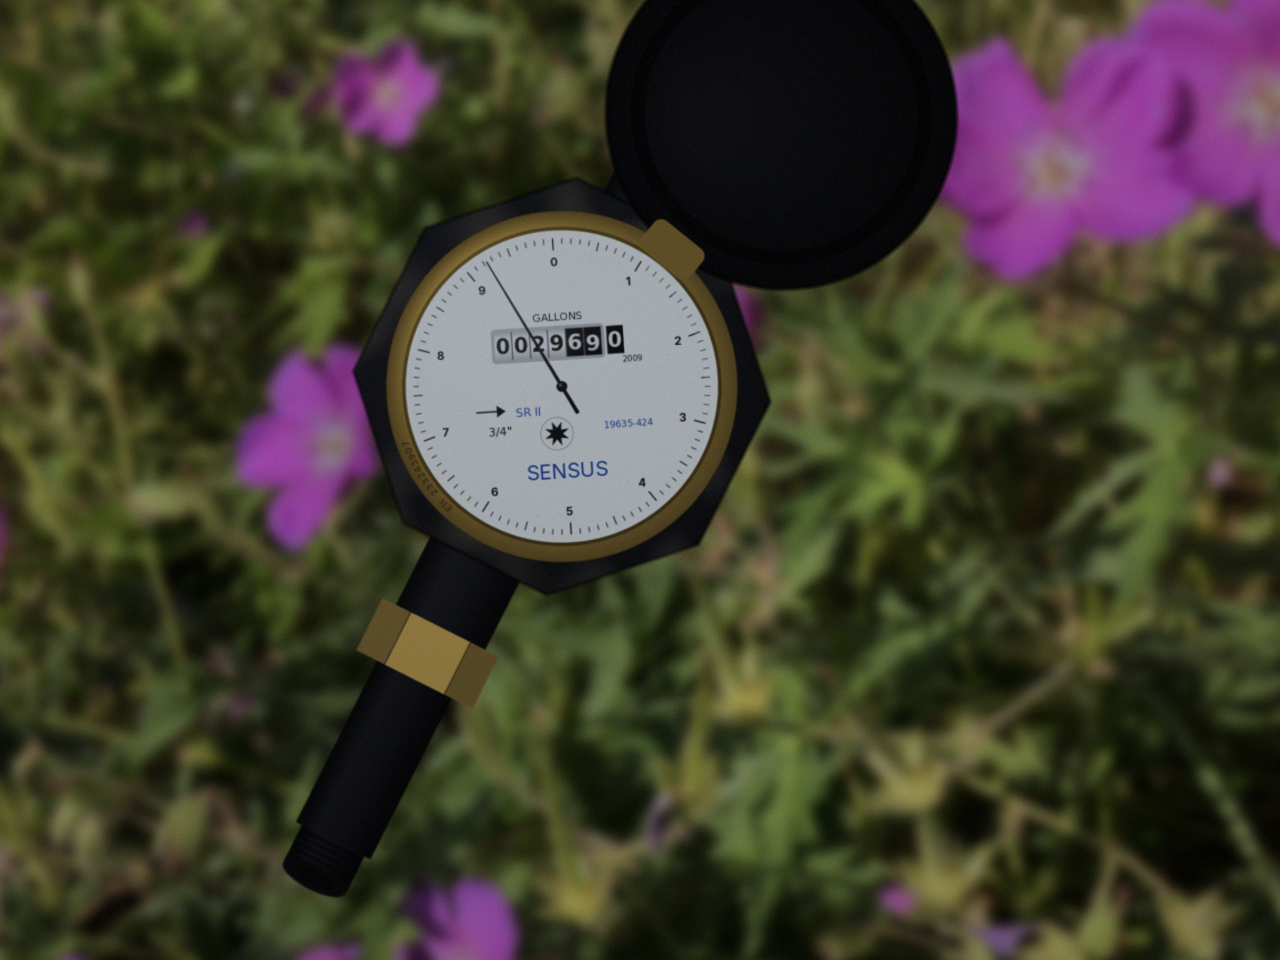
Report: **29689.2** gal
